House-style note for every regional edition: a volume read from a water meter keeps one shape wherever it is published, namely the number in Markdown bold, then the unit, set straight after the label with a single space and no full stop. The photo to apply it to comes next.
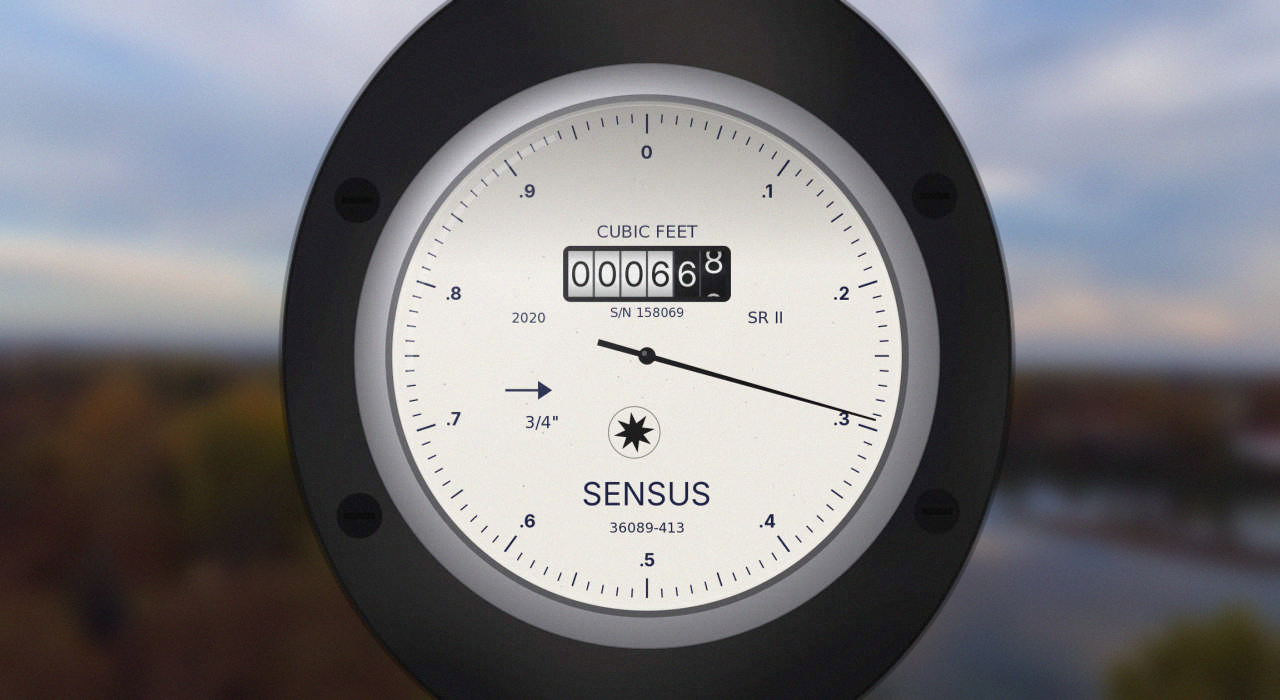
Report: **668.29** ft³
